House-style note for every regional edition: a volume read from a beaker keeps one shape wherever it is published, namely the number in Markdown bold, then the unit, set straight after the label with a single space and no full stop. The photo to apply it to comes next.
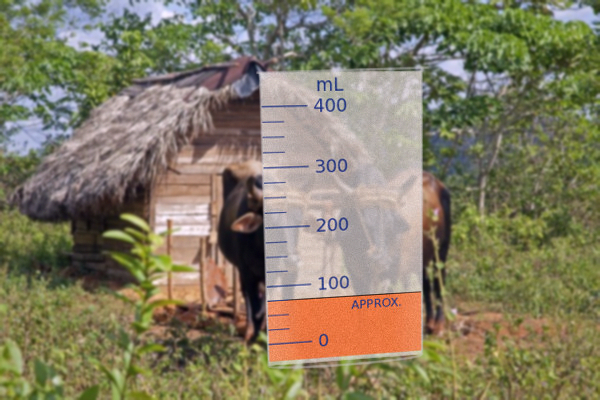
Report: **75** mL
